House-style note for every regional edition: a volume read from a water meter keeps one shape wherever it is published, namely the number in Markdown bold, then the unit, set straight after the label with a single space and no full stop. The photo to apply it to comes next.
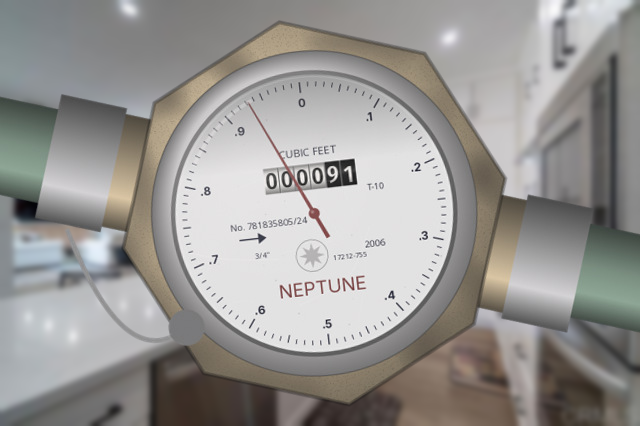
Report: **90.93** ft³
